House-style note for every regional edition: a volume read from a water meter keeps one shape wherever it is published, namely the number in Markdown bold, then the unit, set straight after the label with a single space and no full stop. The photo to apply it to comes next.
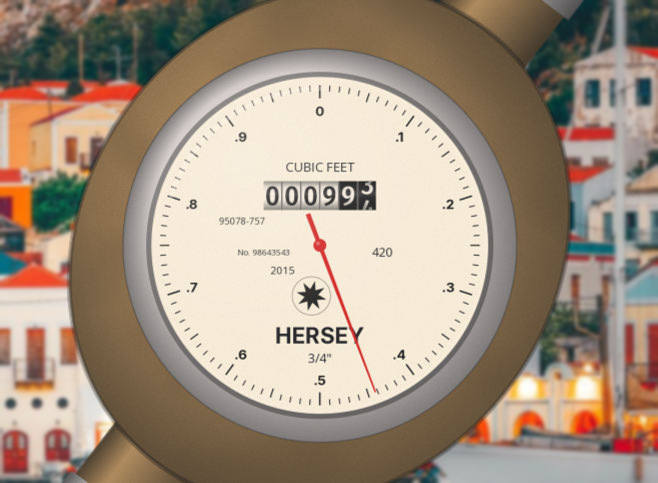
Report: **993.44** ft³
